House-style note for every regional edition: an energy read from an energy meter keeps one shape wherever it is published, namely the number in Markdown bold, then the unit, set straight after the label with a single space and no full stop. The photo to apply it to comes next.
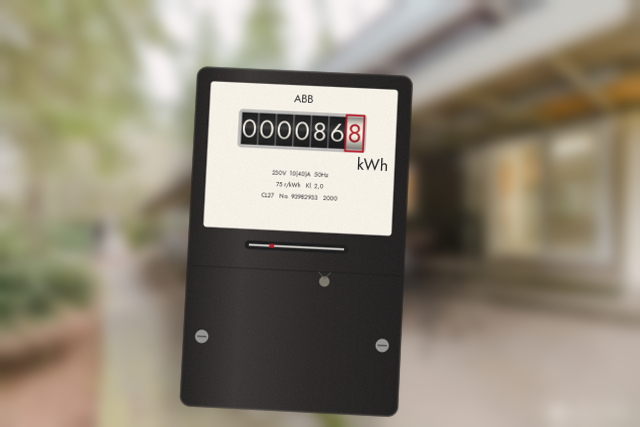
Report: **86.8** kWh
